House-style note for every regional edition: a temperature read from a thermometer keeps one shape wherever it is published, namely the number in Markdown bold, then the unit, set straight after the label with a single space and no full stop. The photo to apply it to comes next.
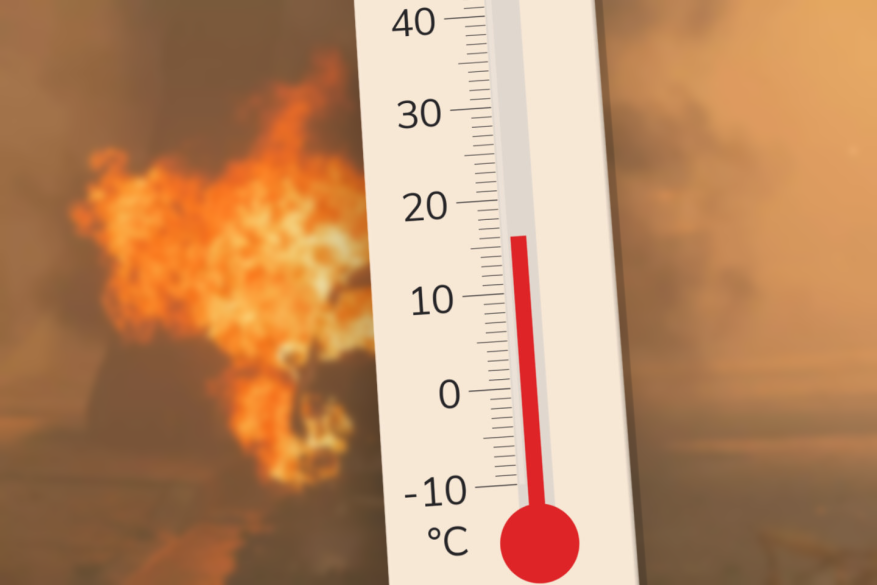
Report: **16** °C
